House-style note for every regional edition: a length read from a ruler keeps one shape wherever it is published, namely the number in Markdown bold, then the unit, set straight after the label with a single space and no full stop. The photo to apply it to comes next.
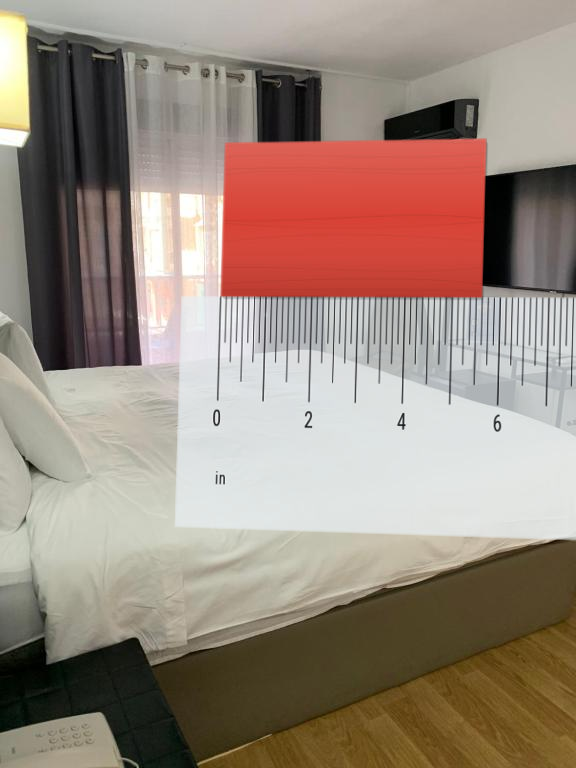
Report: **5.625** in
